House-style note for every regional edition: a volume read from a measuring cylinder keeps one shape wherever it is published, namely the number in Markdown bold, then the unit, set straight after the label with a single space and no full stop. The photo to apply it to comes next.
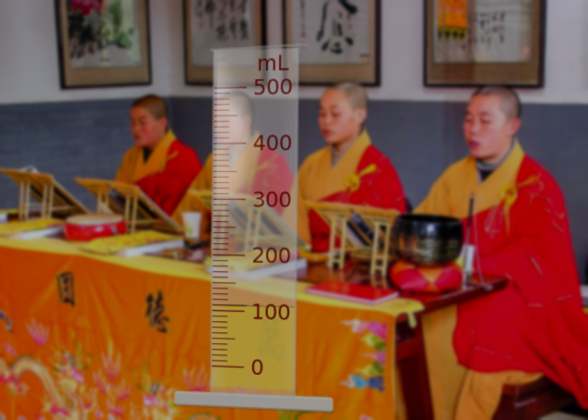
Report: **110** mL
